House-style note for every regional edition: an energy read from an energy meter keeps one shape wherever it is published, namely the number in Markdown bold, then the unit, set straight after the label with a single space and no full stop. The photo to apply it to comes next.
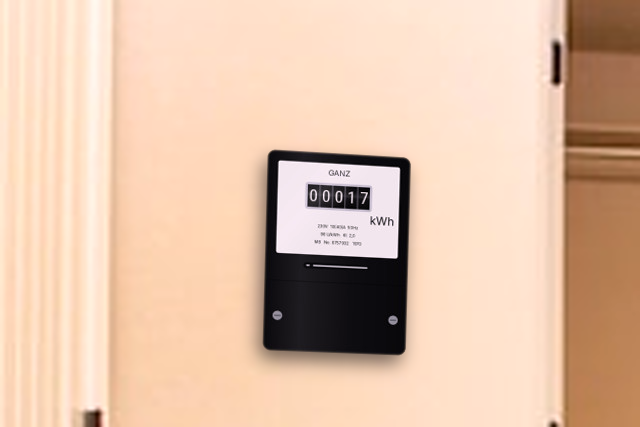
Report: **17** kWh
